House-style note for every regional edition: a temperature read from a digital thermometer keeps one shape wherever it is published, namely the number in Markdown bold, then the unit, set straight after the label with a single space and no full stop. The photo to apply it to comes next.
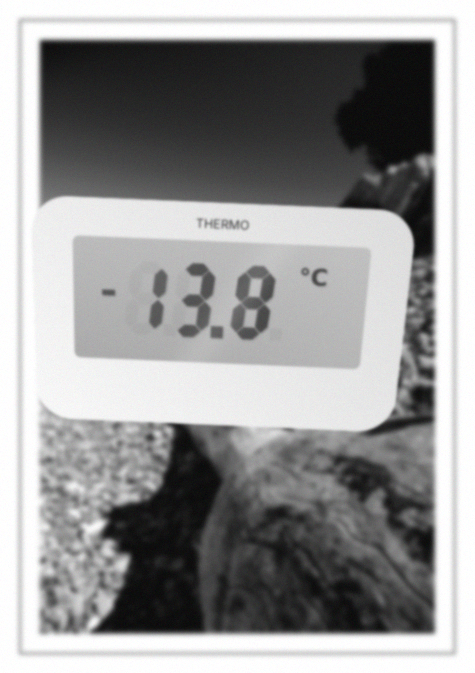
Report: **-13.8** °C
